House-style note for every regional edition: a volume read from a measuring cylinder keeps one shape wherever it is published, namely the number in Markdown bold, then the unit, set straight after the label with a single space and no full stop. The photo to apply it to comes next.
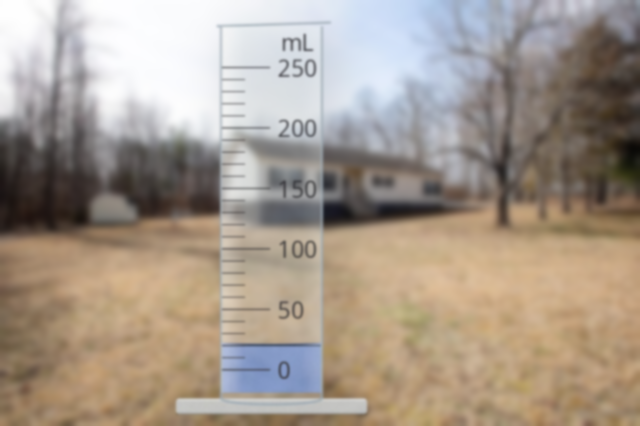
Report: **20** mL
